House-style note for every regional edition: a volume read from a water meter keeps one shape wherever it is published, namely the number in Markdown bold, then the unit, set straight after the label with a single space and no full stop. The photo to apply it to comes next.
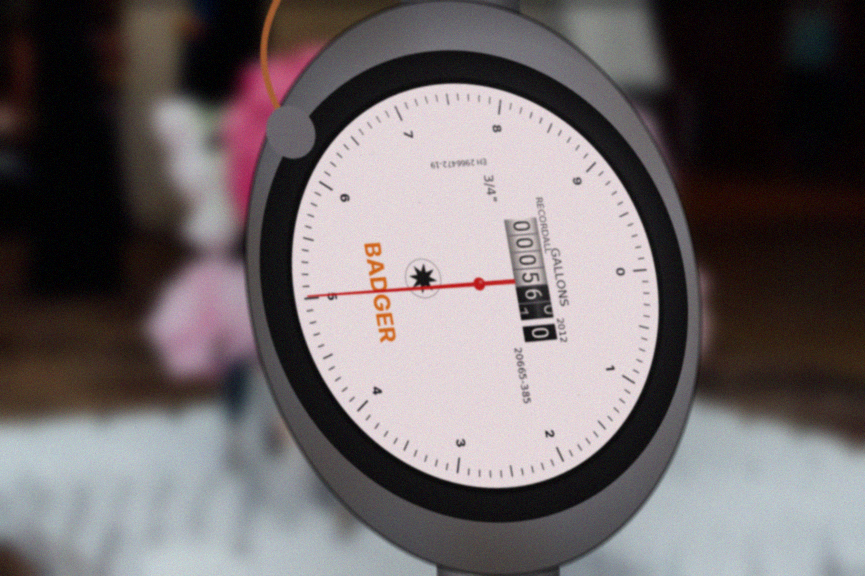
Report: **5605.0** gal
